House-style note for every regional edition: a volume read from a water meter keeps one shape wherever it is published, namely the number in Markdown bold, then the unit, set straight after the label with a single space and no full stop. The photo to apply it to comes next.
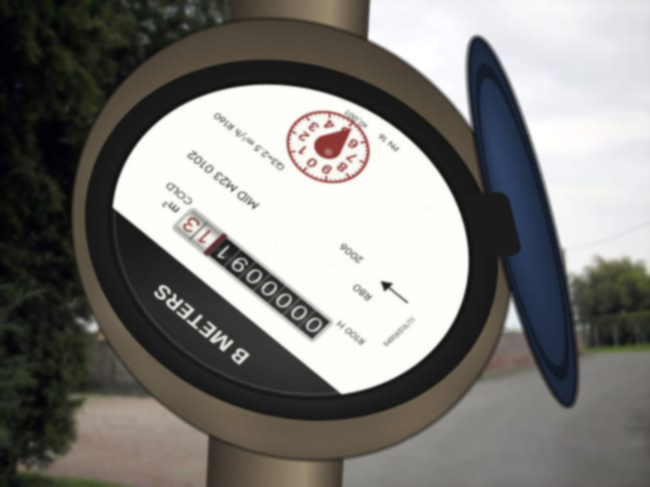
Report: **91.135** m³
